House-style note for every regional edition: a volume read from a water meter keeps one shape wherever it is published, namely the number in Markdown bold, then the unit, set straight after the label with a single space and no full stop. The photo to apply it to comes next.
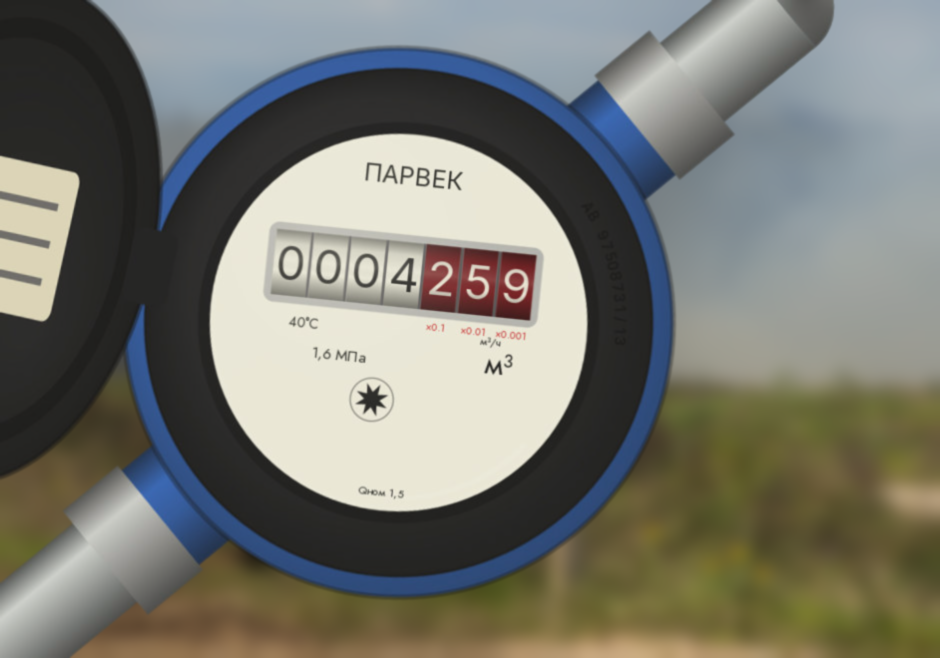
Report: **4.259** m³
